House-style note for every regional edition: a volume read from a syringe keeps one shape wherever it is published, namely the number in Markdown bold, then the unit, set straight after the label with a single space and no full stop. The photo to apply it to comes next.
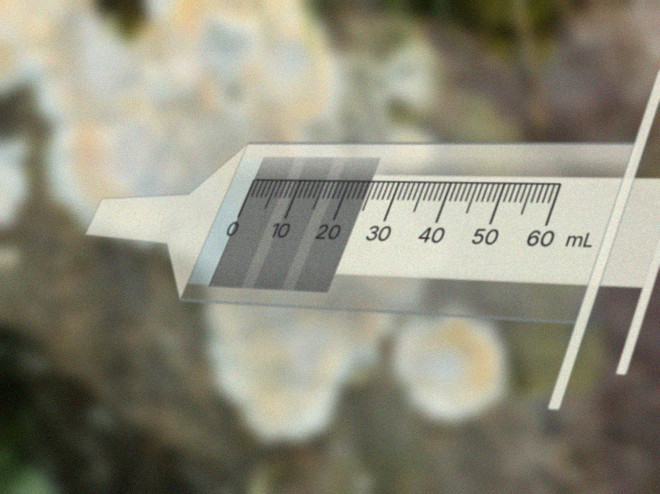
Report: **0** mL
